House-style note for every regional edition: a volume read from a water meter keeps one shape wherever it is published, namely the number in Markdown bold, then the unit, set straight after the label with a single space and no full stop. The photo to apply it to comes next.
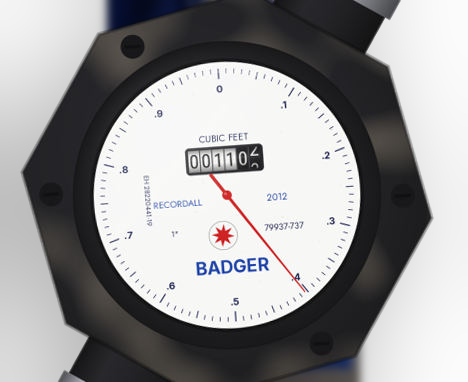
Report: **1102.40** ft³
